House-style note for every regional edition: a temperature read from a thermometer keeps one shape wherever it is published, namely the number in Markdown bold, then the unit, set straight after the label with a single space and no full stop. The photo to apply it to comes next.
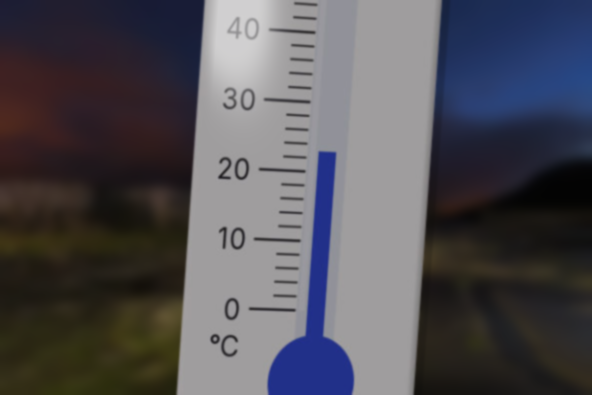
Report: **23** °C
